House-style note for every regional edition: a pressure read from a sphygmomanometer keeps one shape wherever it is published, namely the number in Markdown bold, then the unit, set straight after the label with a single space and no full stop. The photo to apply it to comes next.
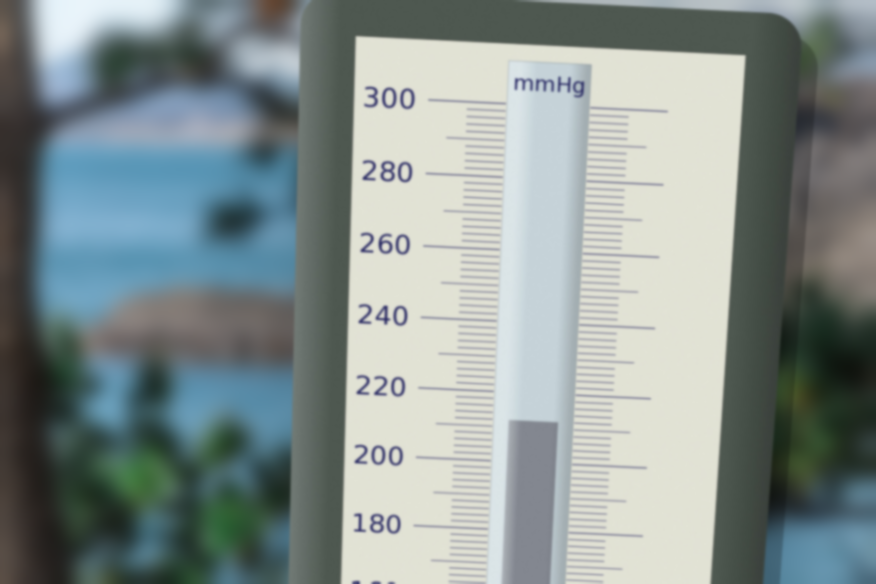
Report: **212** mmHg
